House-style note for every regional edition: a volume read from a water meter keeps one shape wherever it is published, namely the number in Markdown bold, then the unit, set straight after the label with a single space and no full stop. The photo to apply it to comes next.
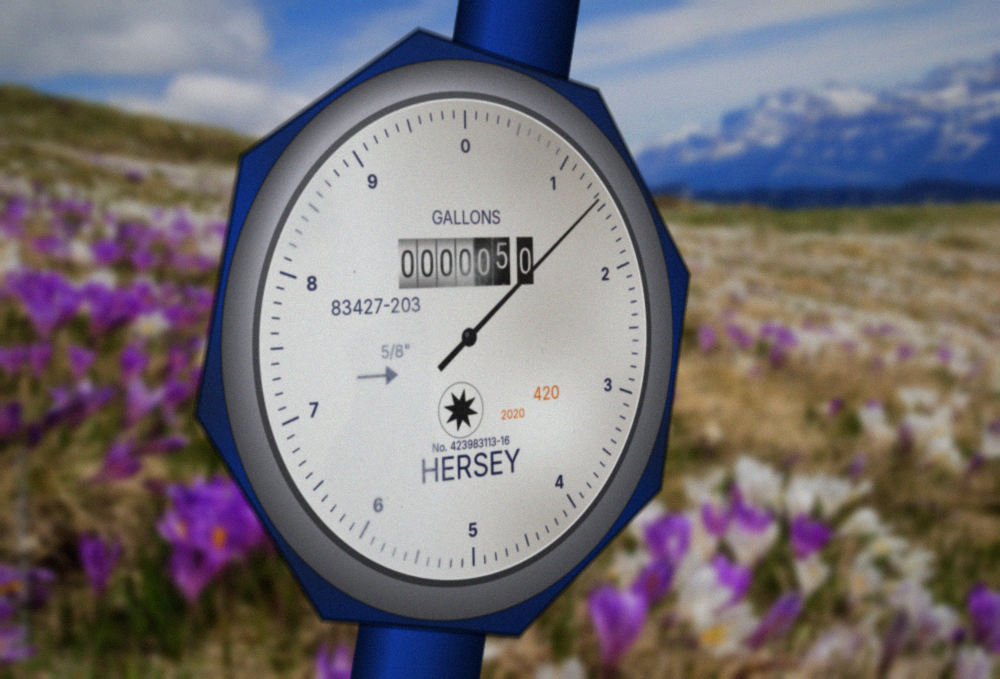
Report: **51.4** gal
